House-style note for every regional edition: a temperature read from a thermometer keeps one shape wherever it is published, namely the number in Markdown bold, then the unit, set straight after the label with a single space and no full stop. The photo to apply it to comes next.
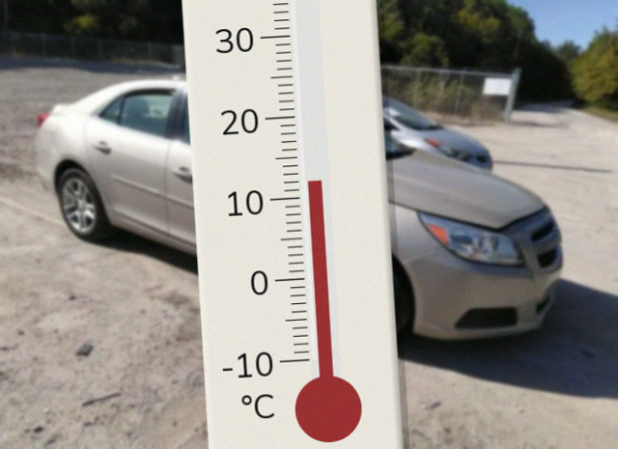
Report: **12** °C
